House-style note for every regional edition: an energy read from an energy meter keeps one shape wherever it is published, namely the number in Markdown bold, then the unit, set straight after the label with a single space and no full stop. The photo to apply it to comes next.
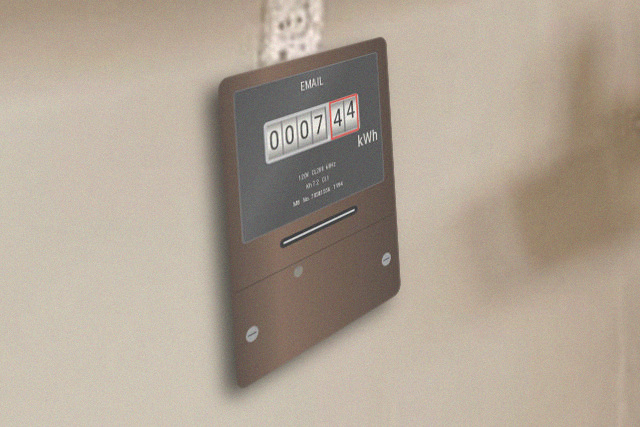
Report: **7.44** kWh
